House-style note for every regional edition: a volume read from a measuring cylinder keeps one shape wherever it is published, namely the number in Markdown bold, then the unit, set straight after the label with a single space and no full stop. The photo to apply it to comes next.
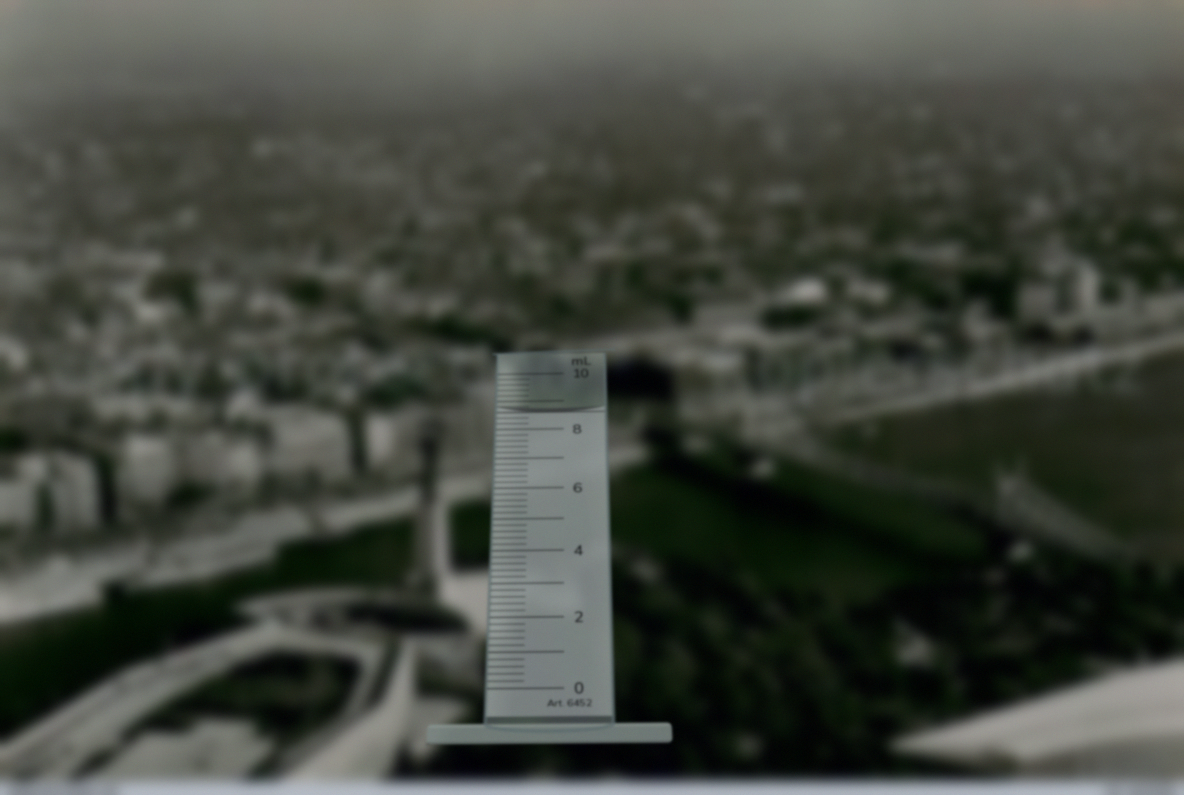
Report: **8.6** mL
